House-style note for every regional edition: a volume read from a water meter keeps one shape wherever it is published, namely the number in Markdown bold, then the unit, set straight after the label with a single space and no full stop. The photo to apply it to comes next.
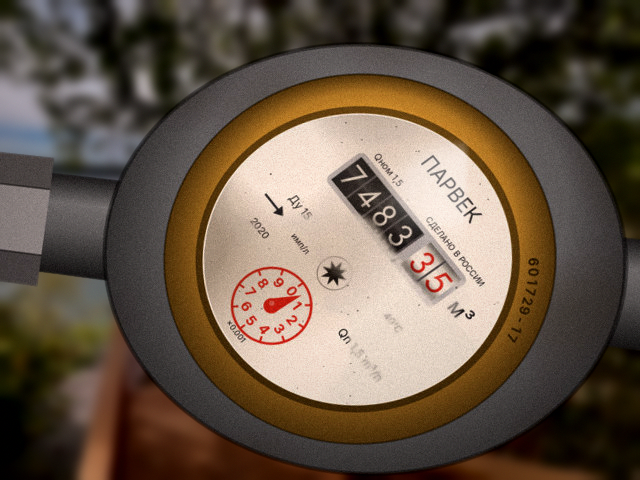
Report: **7483.350** m³
